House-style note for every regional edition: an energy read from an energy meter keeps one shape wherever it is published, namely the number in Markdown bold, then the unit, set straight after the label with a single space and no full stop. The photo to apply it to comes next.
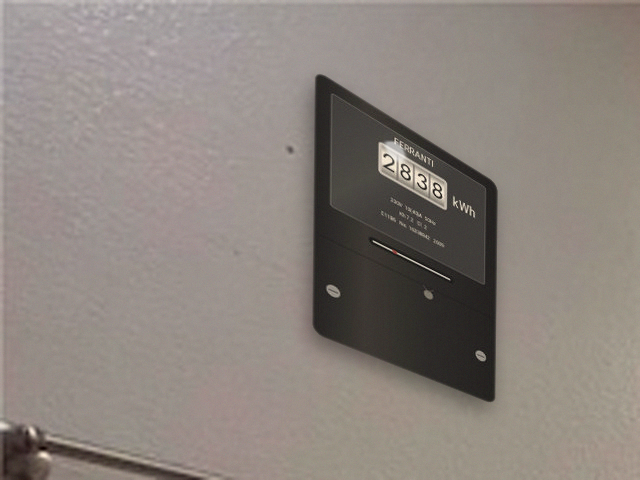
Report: **2838** kWh
